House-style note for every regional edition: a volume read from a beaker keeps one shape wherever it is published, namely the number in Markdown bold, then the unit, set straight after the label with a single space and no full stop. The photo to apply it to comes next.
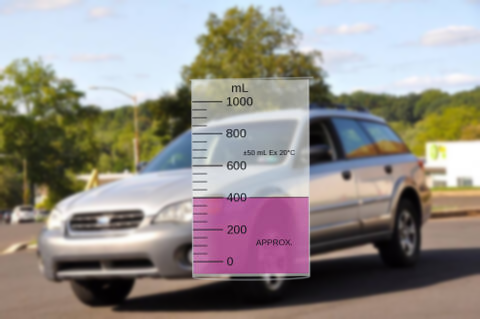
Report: **400** mL
